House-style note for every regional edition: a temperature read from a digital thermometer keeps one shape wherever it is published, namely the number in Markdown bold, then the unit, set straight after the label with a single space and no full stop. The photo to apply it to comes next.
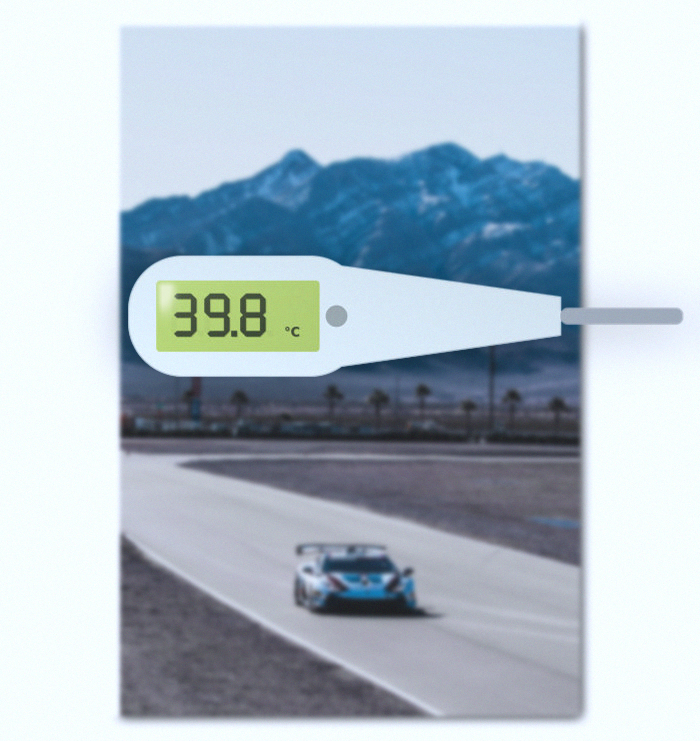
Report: **39.8** °C
